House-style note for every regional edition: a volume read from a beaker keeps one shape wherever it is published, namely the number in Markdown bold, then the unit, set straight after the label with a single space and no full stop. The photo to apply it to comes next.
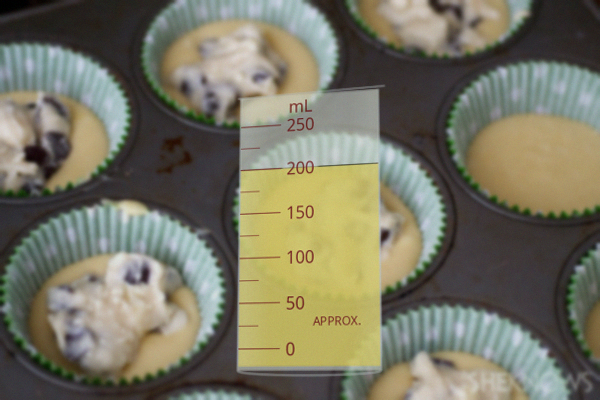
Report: **200** mL
